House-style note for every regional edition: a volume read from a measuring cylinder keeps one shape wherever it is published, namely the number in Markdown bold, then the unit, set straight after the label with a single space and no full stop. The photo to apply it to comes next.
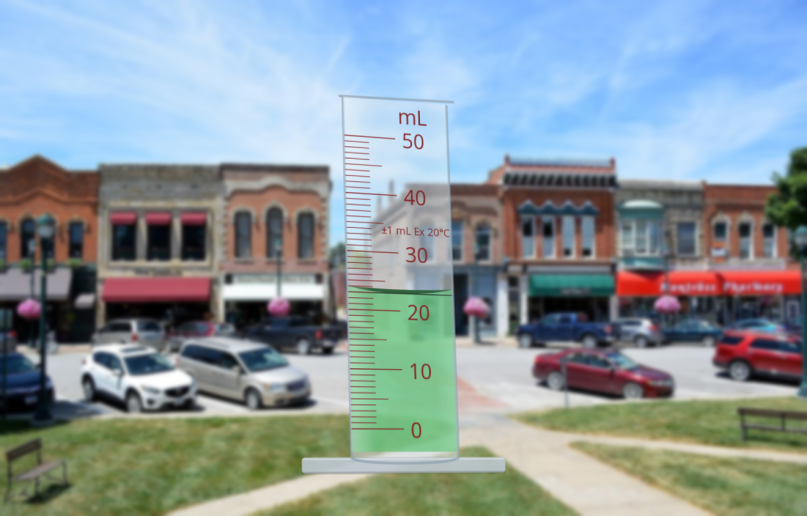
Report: **23** mL
